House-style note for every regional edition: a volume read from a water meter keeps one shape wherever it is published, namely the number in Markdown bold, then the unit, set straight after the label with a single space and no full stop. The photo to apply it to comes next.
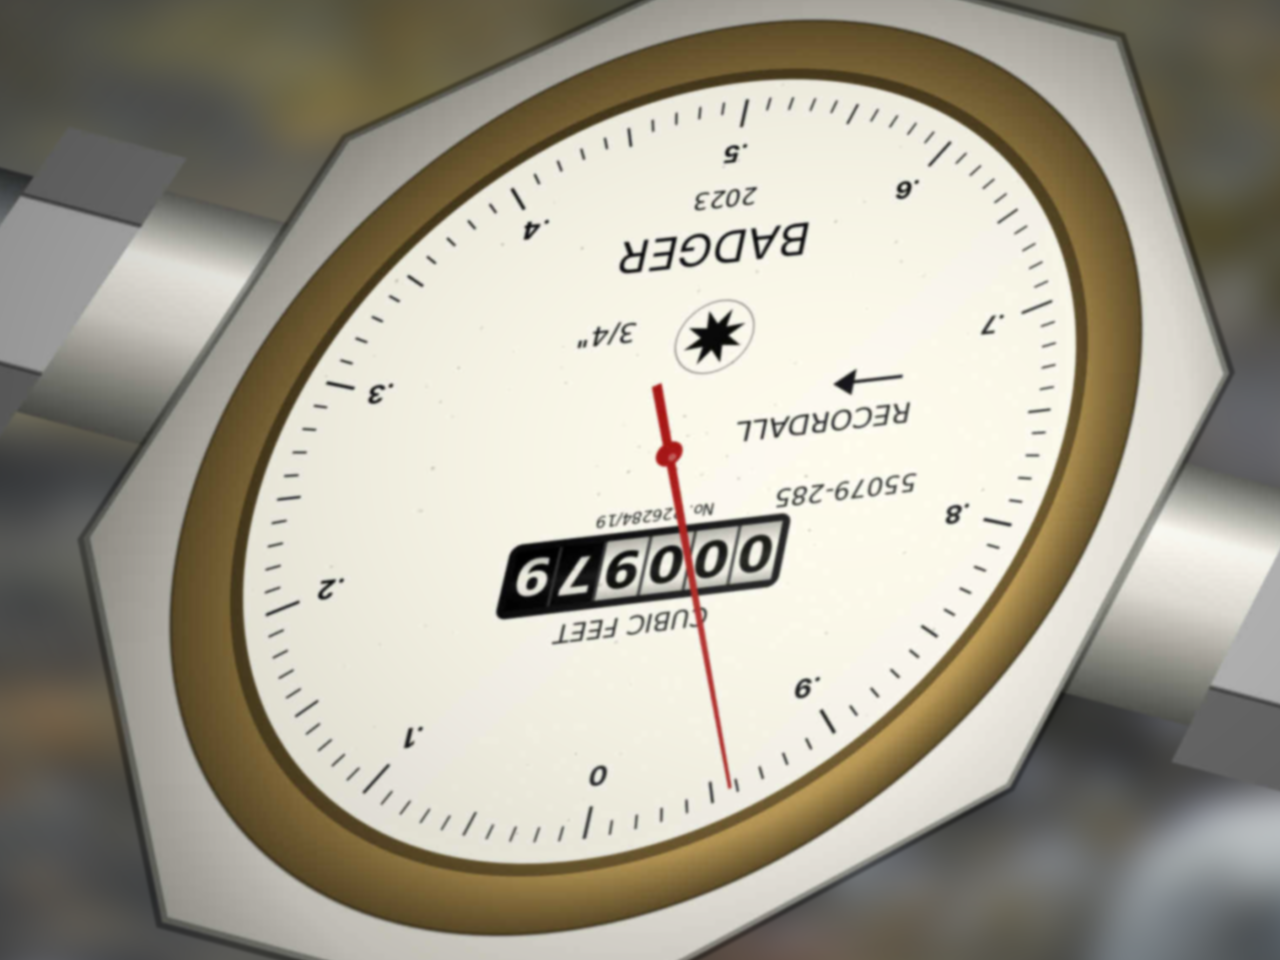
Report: **978.94** ft³
